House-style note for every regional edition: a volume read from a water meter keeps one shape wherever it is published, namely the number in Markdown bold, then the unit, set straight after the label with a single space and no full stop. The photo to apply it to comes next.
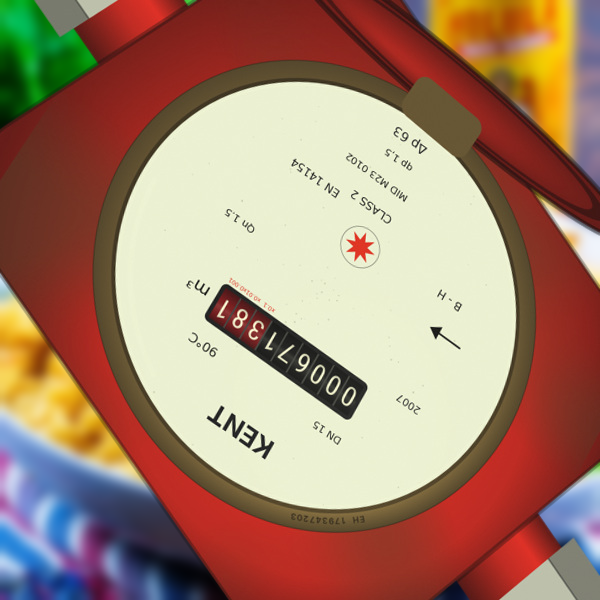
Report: **671.381** m³
